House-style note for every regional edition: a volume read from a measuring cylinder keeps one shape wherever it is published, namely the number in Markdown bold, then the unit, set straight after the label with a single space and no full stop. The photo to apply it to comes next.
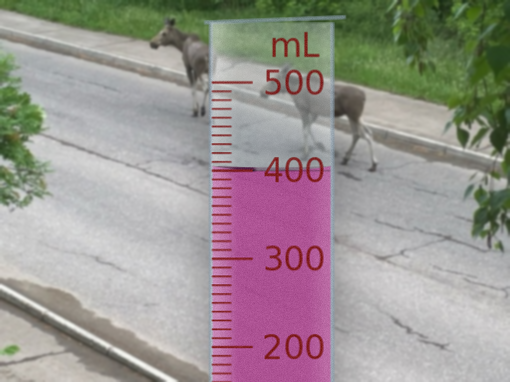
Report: **400** mL
